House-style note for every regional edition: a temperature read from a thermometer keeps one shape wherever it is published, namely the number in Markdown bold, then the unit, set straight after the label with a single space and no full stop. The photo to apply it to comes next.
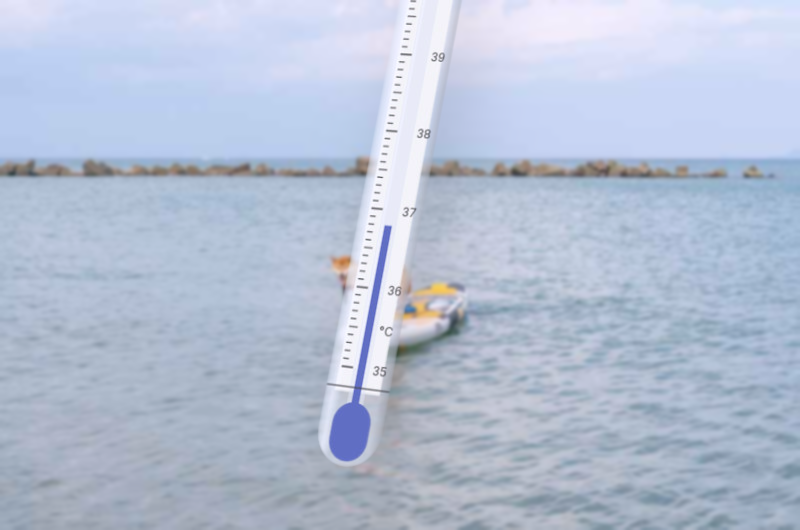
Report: **36.8** °C
